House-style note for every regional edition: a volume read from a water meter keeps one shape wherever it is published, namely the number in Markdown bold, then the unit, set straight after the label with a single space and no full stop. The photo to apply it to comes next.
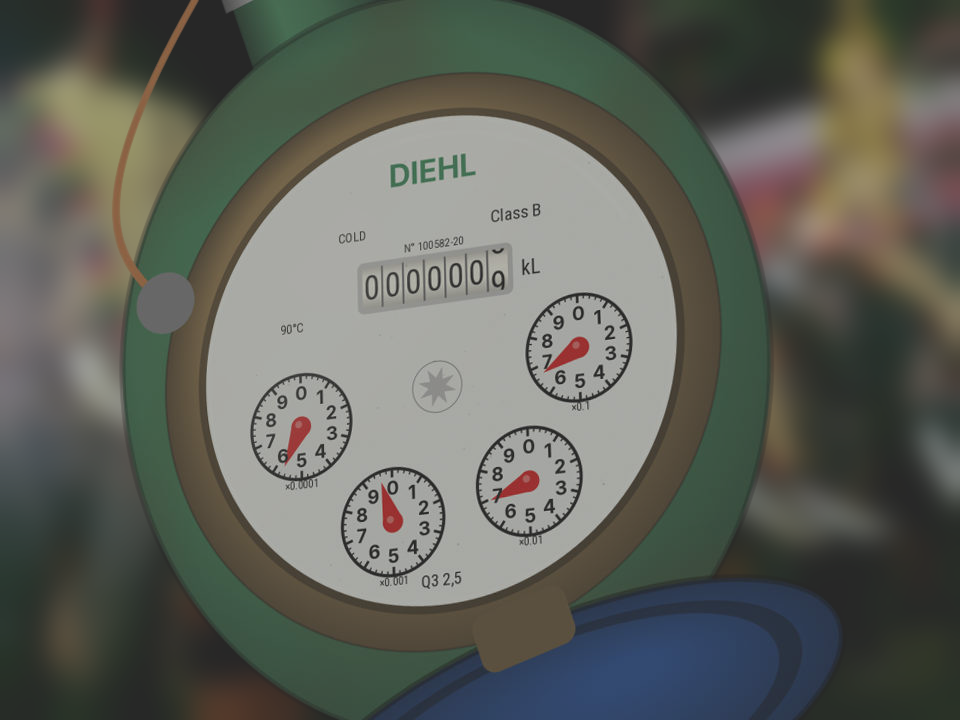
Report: **8.6695** kL
